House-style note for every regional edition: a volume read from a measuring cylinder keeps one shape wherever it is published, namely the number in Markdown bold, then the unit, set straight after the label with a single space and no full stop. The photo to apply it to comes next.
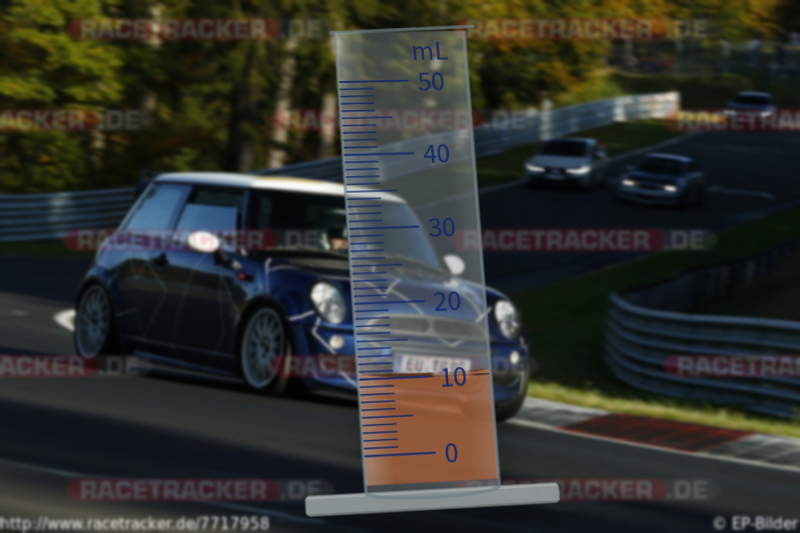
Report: **10** mL
